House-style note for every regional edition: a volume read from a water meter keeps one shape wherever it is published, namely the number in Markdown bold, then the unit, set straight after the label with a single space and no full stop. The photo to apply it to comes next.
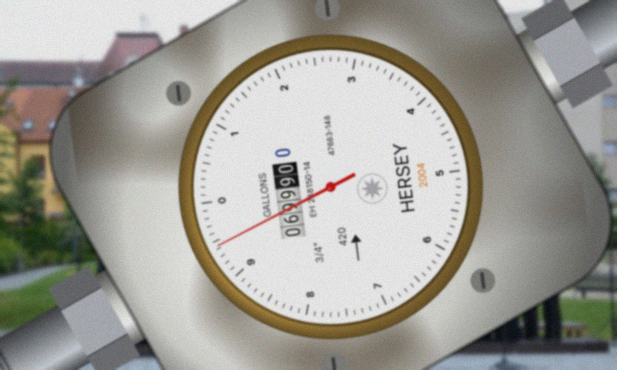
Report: **699899.4** gal
